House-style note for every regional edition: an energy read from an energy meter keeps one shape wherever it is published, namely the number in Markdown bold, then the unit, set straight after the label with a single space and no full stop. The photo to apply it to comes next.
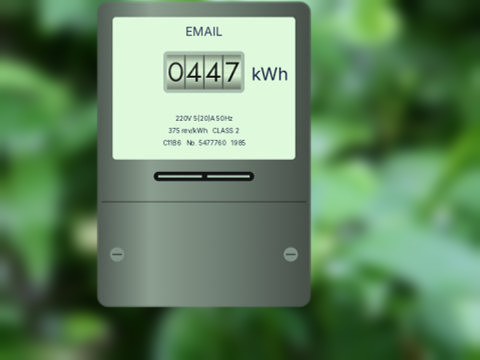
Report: **447** kWh
